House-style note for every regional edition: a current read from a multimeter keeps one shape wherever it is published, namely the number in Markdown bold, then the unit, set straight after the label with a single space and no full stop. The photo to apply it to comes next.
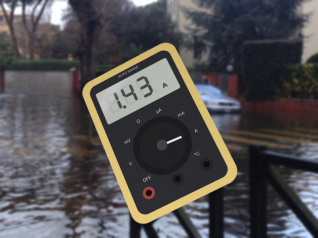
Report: **1.43** A
